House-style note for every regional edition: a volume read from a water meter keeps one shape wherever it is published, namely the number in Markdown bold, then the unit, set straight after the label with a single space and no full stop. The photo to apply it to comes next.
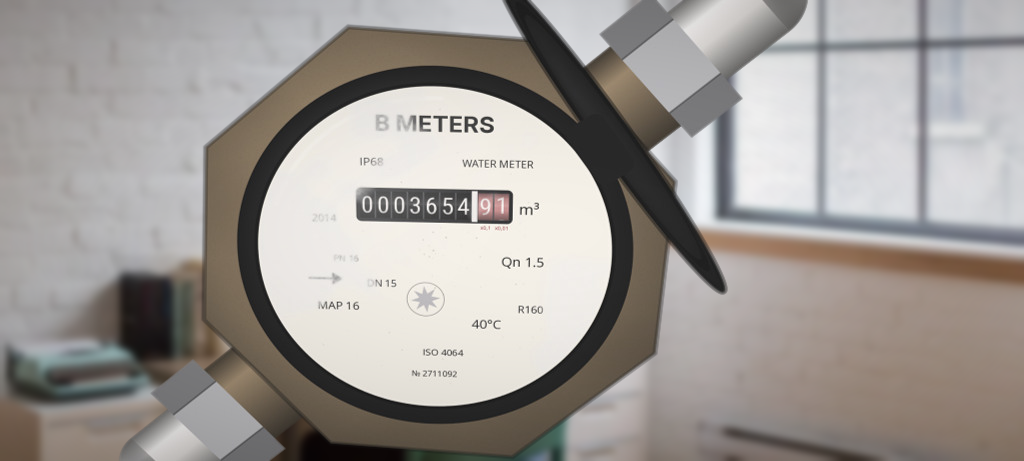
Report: **3654.91** m³
